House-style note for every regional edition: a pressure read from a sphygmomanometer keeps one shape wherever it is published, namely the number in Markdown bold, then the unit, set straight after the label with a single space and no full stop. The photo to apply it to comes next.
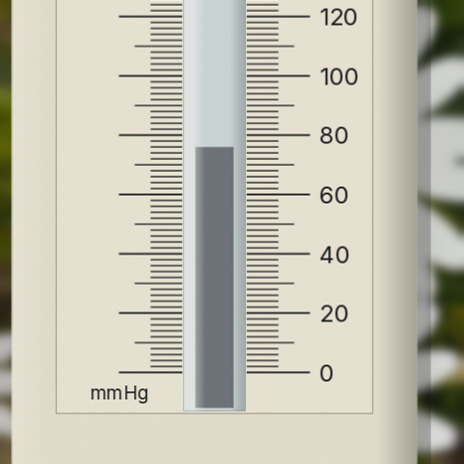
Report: **76** mmHg
